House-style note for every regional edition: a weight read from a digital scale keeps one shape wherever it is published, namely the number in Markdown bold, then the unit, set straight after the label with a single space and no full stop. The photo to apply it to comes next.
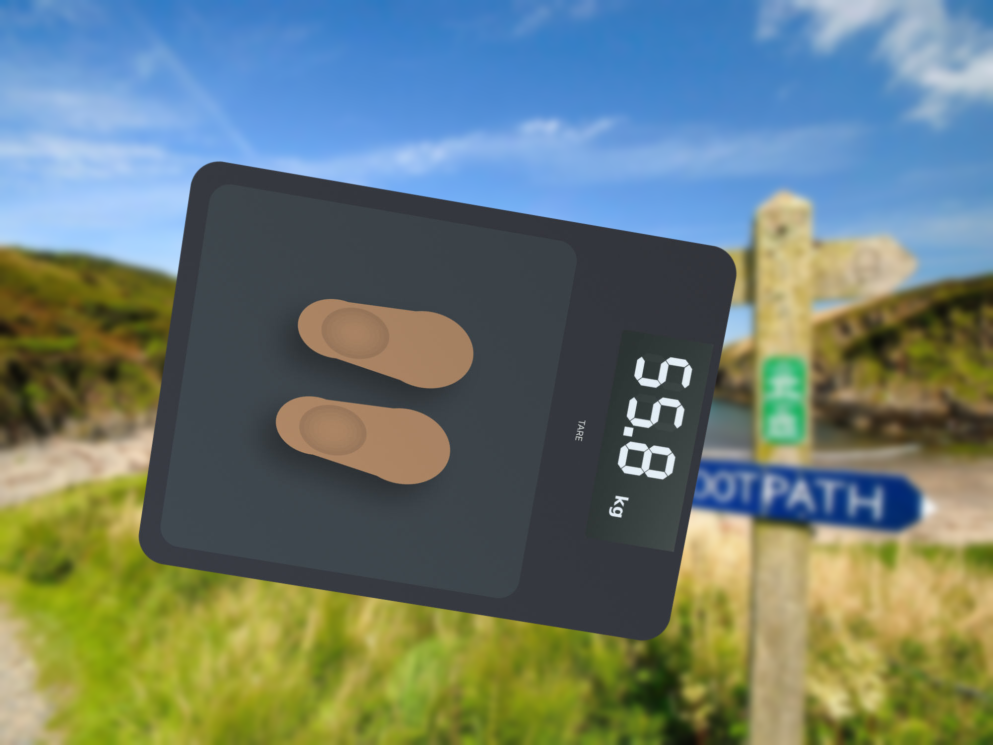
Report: **55.8** kg
